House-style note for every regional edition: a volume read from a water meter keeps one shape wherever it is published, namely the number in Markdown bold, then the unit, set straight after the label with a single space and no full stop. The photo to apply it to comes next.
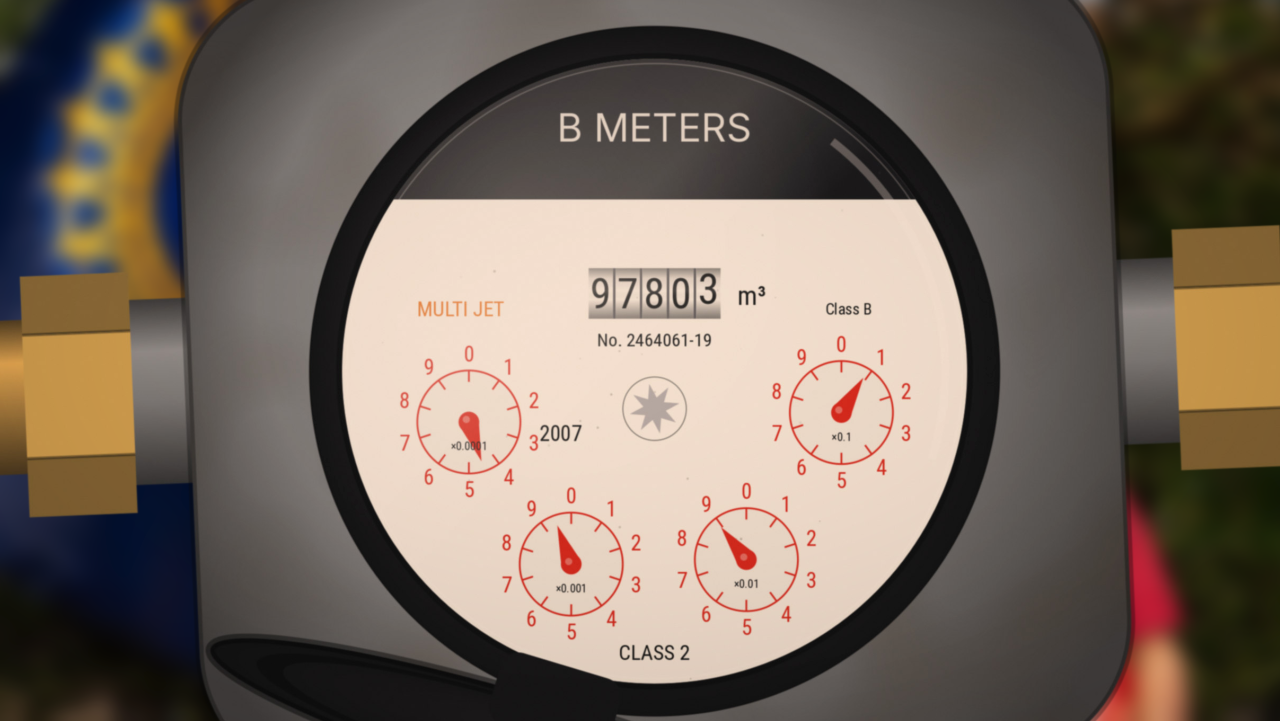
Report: **97803.0894** m³
